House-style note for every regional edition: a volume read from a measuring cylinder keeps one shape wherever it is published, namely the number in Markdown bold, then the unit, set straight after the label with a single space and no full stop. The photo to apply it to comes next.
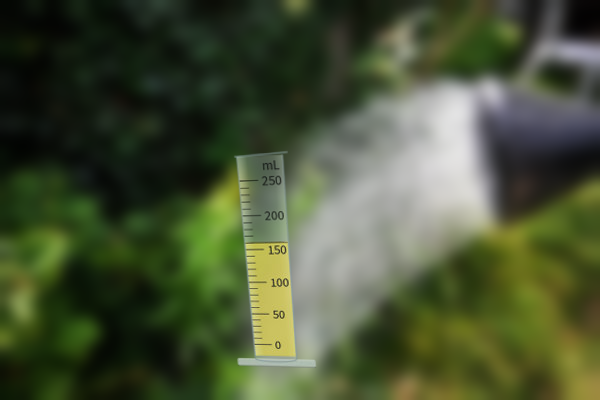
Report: **160** mL
